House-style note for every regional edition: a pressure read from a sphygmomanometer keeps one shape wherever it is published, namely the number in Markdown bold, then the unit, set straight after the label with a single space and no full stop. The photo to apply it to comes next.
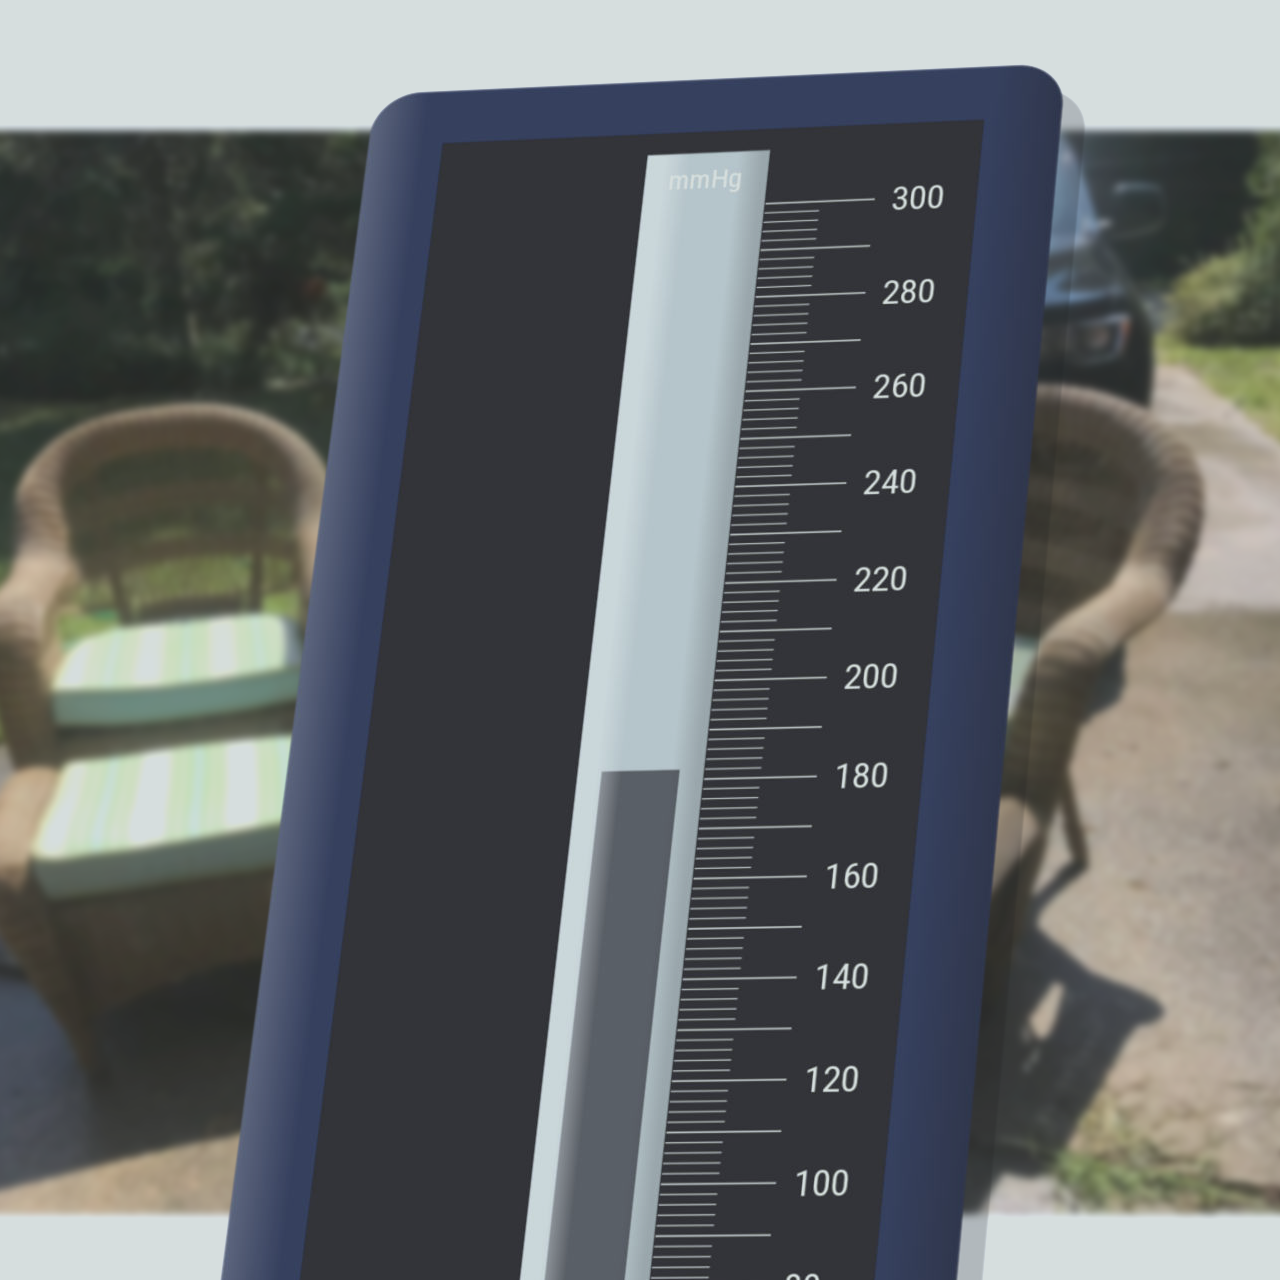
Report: **182** mmHg
